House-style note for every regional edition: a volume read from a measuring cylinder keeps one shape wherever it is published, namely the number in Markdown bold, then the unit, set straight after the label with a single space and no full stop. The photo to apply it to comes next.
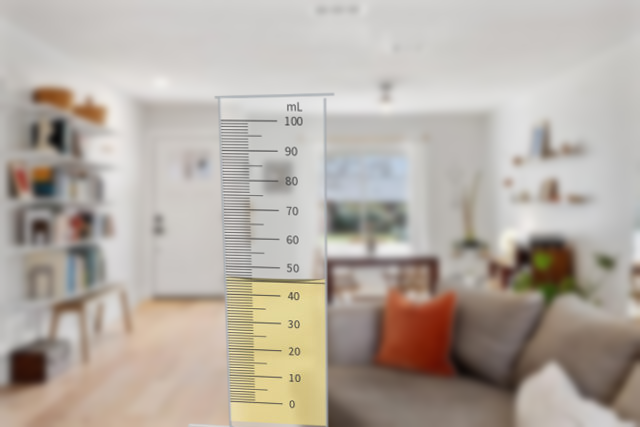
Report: **45** mL
